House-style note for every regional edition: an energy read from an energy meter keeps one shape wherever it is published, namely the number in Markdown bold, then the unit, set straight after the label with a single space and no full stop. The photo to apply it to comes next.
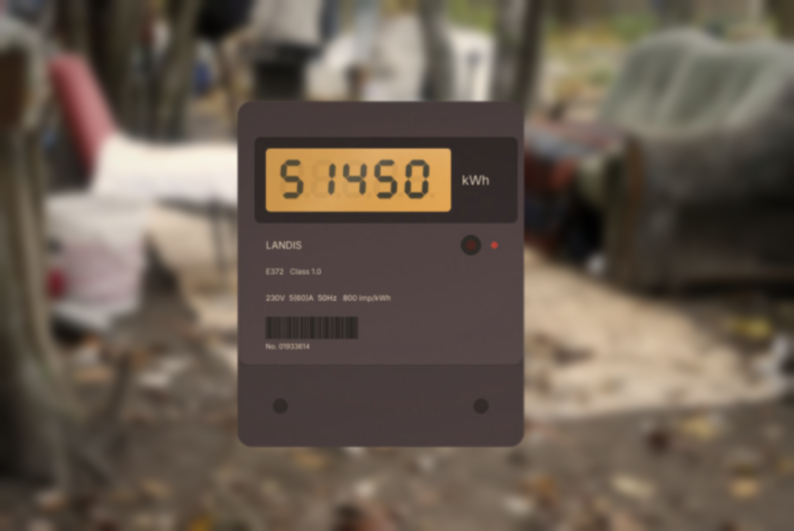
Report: **51450** kWh
